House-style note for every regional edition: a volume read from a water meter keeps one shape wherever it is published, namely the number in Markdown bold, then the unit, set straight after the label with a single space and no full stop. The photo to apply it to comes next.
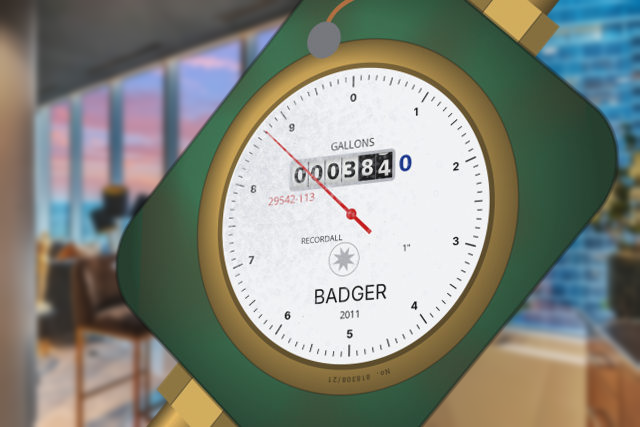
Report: **3838.7** gal
